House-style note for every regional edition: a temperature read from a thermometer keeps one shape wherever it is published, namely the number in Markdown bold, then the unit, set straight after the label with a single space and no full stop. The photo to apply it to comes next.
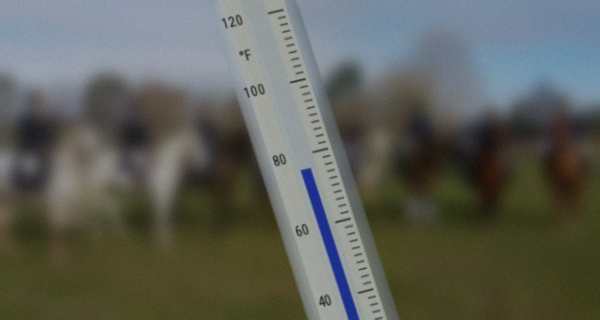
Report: **76** °F
